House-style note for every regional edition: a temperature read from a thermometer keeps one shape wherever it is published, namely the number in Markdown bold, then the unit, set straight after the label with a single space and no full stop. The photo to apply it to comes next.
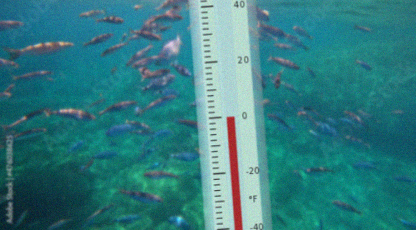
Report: **0** °F
